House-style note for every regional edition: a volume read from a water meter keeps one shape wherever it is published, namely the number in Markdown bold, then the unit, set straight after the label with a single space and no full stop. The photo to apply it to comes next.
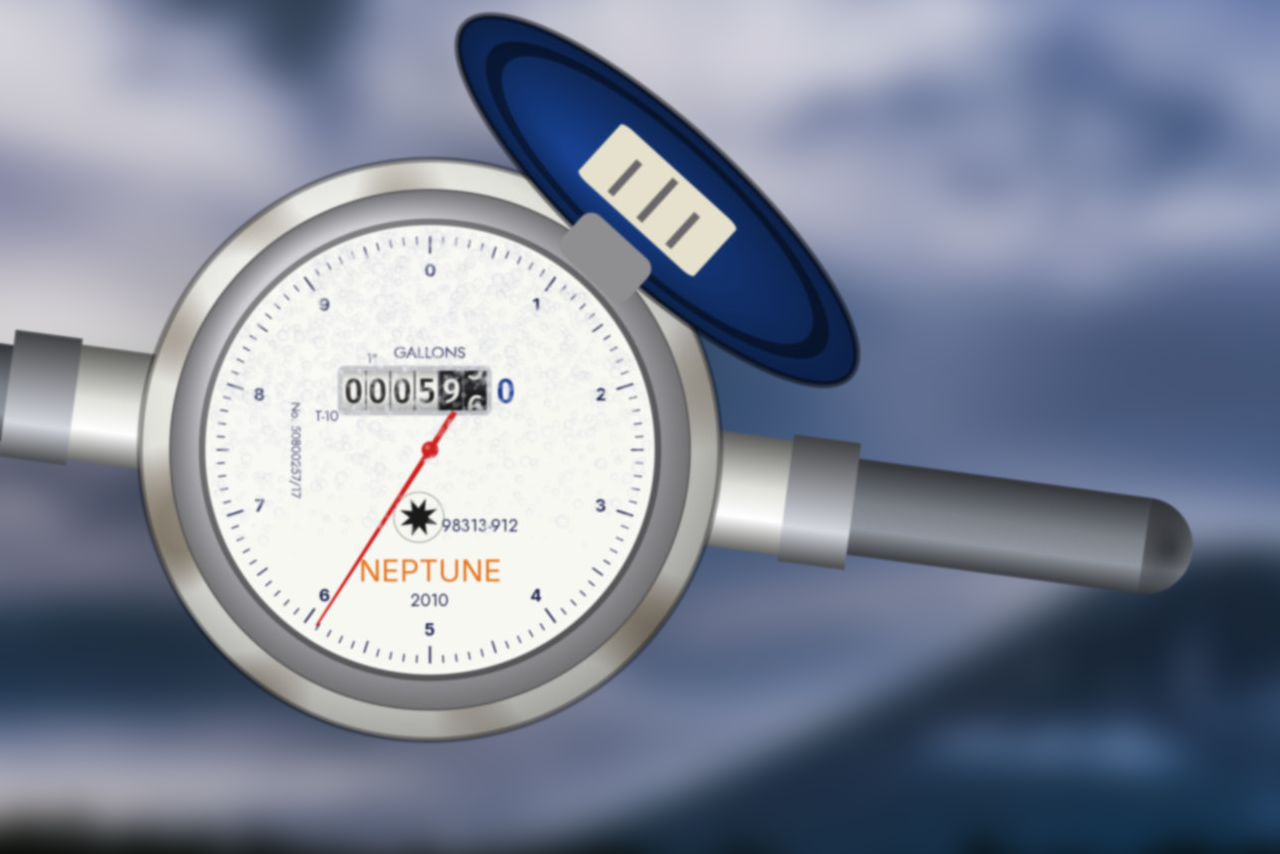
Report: **5955.9** gal
